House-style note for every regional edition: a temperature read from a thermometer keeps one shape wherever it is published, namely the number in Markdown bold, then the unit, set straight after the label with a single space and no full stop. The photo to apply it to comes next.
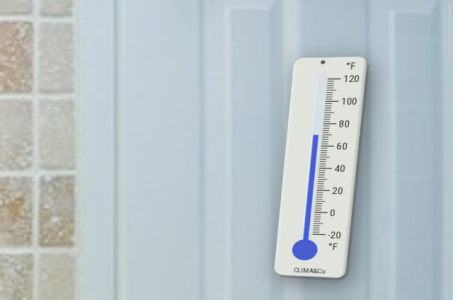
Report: **70** °F
